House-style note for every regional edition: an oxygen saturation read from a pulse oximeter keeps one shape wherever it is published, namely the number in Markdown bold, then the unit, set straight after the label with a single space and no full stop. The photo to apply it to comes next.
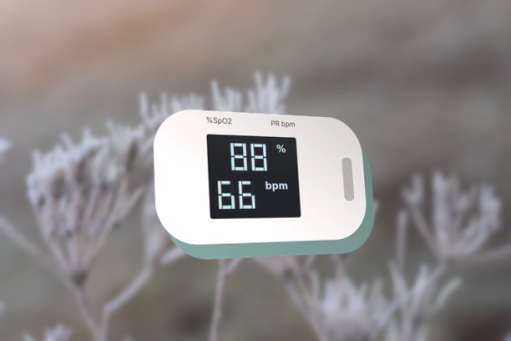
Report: **88** %
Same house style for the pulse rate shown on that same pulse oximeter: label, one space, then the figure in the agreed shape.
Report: **66** bpm
